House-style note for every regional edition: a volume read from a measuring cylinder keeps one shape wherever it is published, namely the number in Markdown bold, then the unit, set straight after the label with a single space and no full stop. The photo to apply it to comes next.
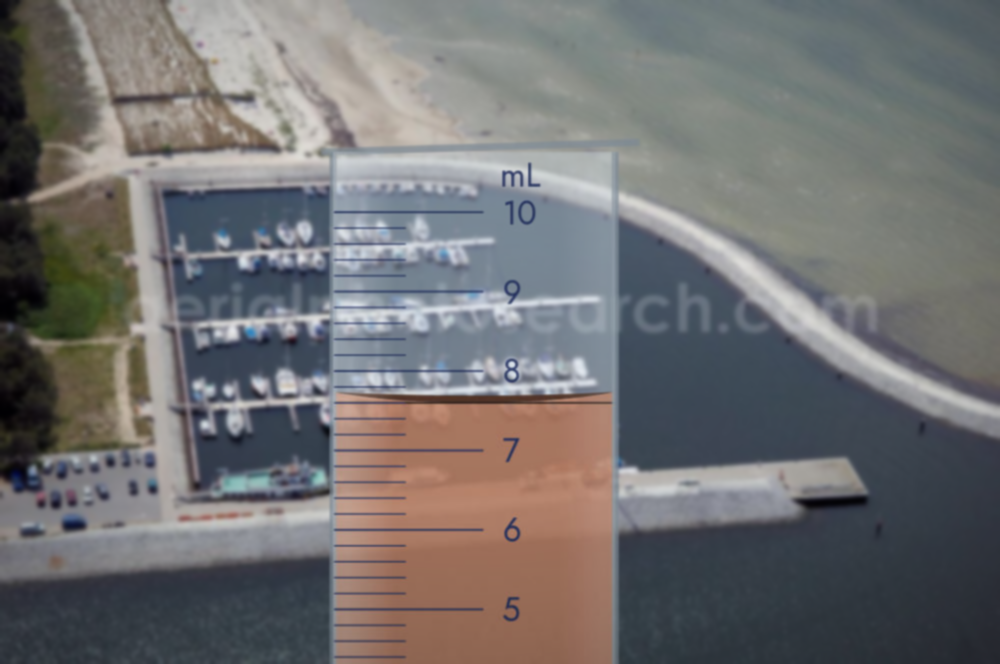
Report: **7.6** mL
